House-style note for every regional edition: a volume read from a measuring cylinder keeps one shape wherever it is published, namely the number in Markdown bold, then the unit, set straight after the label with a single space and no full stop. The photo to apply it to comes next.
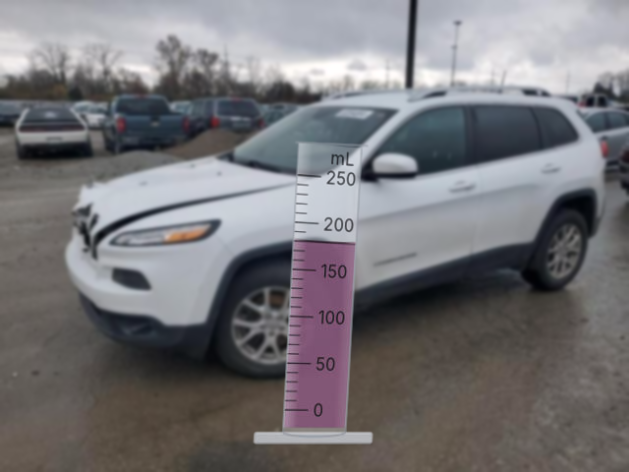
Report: **180** mL
